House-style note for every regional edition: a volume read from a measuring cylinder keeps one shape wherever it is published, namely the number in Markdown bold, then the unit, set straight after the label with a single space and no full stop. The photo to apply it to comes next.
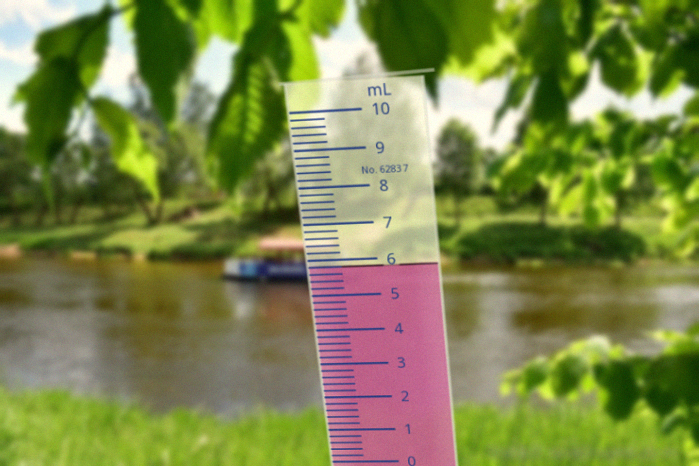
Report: **5.8** mL
